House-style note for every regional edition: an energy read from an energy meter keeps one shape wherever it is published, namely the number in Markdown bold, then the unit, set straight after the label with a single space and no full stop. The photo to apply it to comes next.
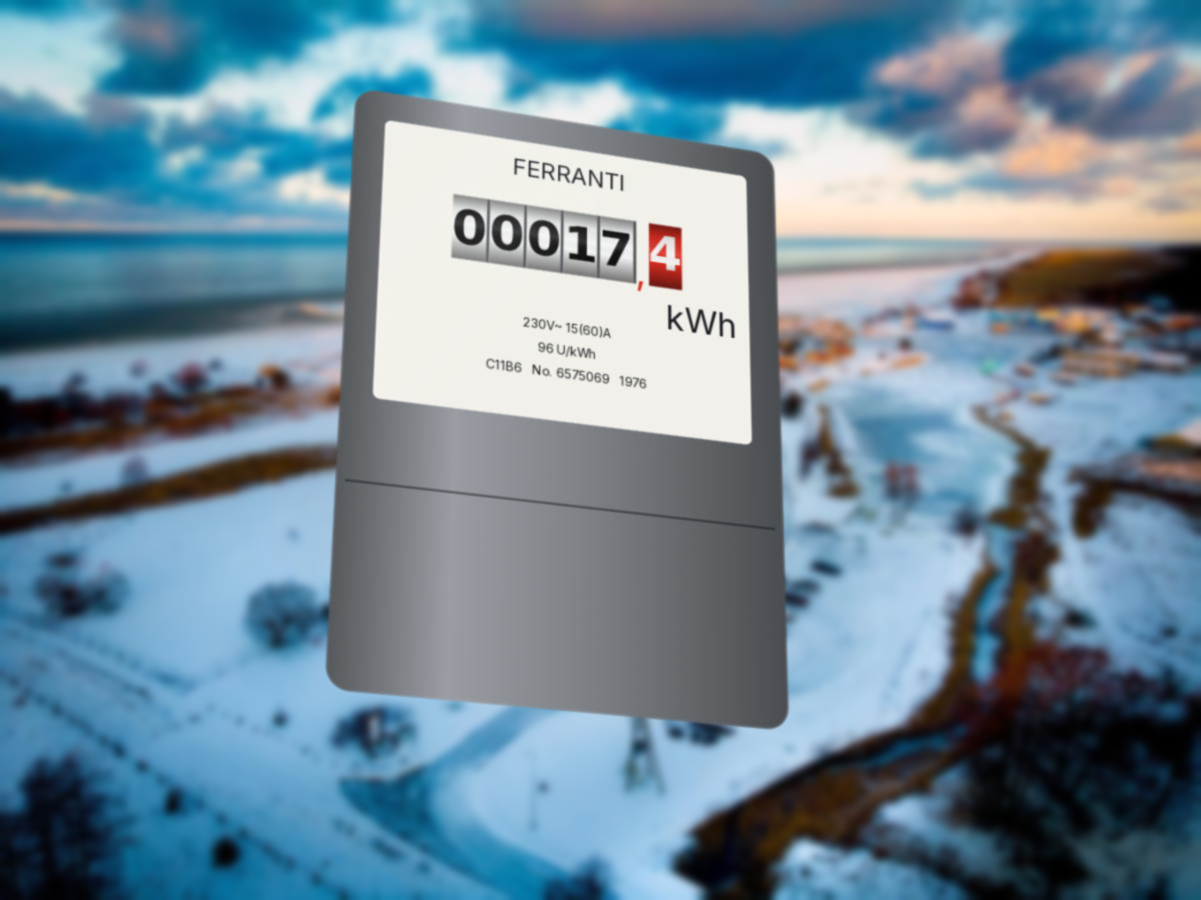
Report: **17.4** kWh
